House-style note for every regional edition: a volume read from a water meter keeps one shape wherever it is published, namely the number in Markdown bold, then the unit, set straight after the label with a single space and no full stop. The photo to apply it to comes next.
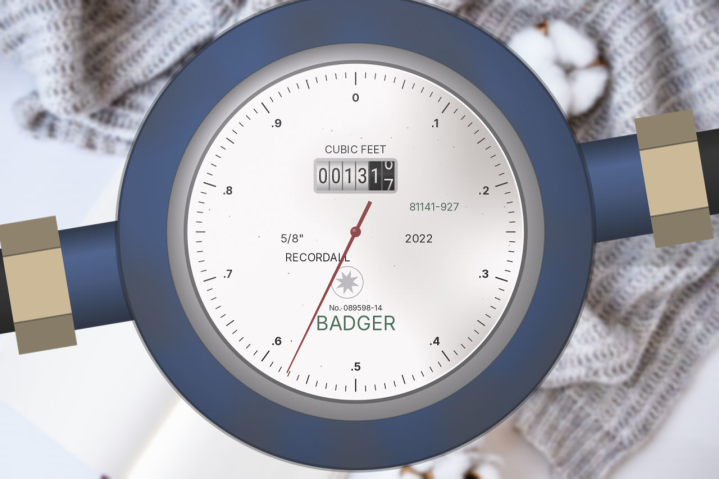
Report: **1316.57** ft³
